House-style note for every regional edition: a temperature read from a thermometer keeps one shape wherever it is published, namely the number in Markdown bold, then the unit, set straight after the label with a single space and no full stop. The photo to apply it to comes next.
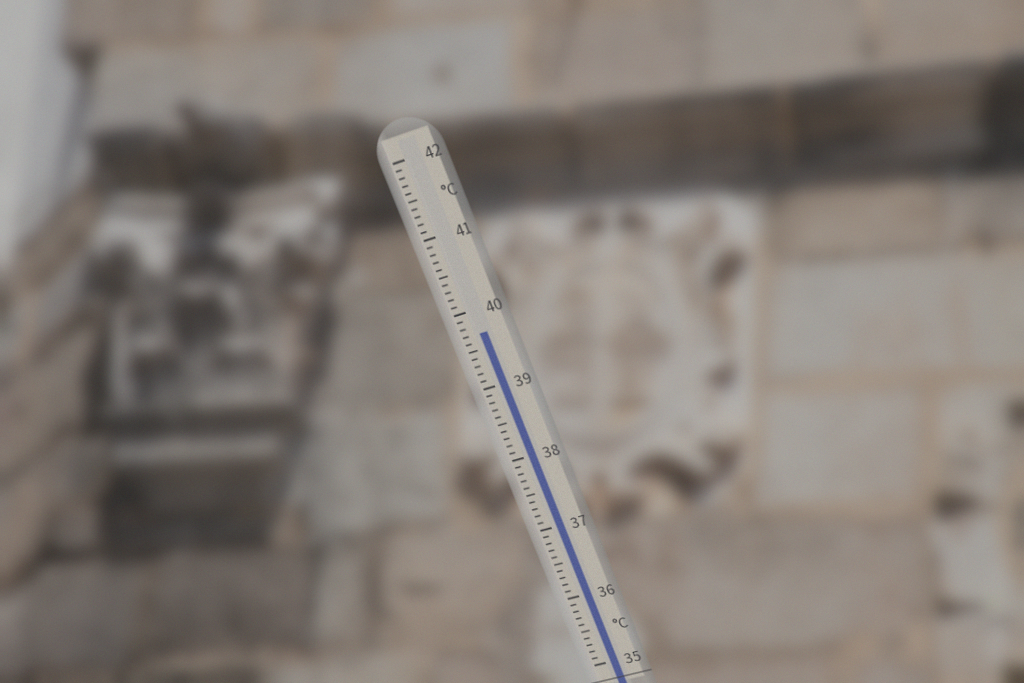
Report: **39.7** °C
